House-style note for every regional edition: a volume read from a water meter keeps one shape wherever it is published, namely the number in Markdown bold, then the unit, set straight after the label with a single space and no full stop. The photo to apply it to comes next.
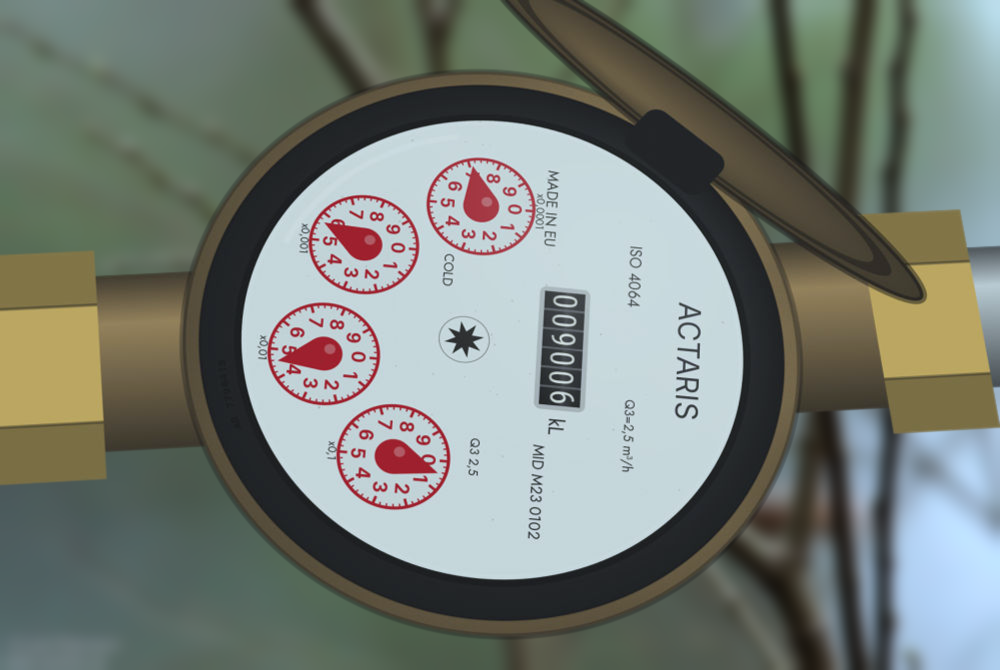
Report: **9006.0457** kL
